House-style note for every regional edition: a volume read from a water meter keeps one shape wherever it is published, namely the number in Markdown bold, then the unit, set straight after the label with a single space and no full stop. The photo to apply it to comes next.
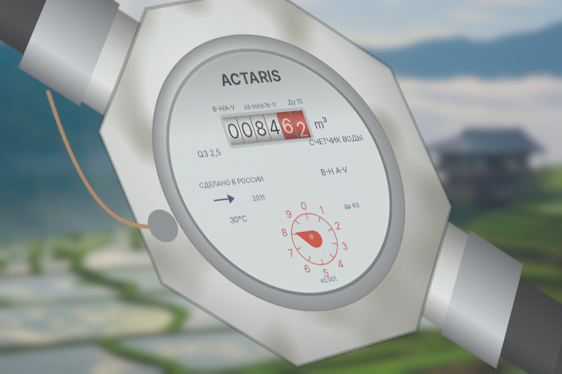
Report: **84.618** m³
